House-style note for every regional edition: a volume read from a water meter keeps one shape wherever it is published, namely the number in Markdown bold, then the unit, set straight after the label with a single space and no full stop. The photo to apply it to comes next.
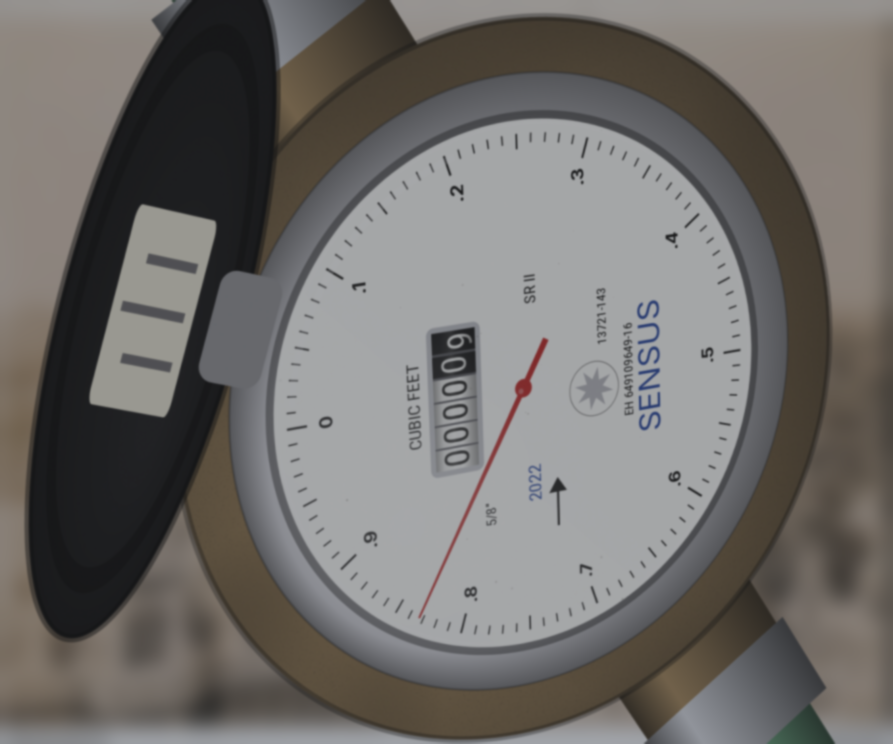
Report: **8.83** ft³
